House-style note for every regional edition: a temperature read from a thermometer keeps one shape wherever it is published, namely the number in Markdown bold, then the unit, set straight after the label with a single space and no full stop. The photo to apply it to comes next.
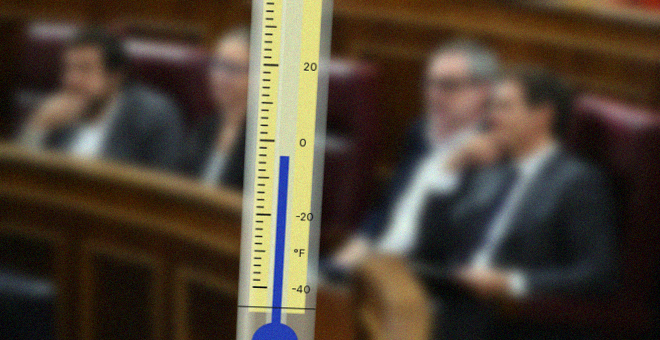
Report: **-4** °F
